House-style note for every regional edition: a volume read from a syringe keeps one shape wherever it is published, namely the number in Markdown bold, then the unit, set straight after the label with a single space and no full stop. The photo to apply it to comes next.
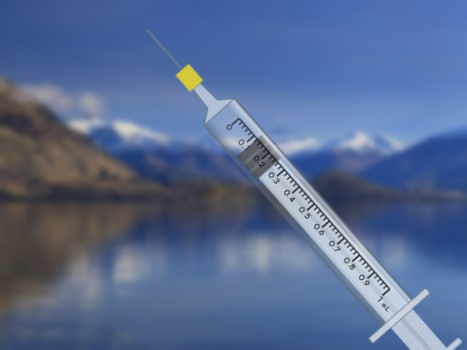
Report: **0.12** mL
